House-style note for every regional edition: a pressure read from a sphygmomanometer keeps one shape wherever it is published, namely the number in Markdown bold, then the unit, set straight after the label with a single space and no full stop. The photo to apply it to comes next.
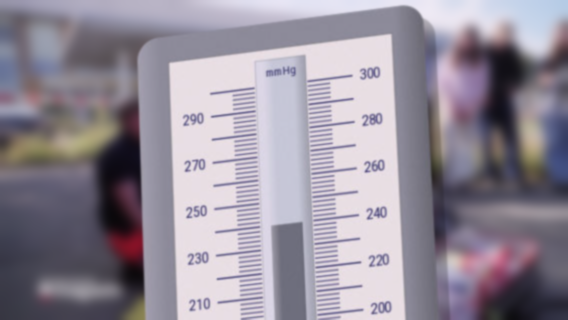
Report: **240** mmHg
